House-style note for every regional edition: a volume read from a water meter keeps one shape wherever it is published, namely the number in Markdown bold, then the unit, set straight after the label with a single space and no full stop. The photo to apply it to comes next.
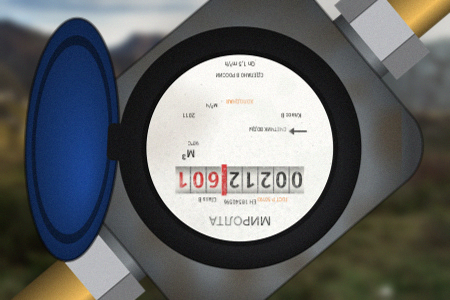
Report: **212.601** m³
